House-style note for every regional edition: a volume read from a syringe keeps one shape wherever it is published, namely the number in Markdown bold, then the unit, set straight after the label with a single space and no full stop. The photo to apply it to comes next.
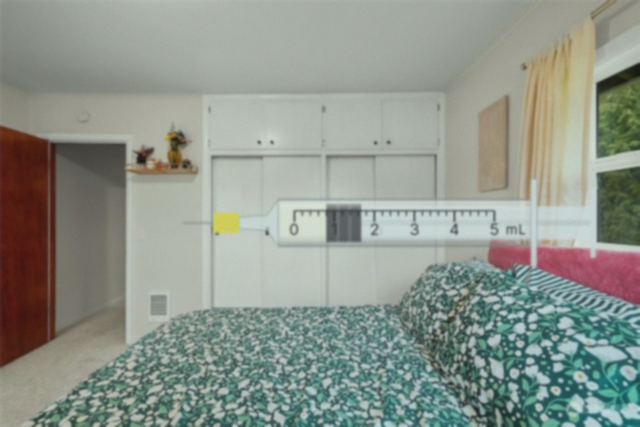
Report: **0.8** mL
